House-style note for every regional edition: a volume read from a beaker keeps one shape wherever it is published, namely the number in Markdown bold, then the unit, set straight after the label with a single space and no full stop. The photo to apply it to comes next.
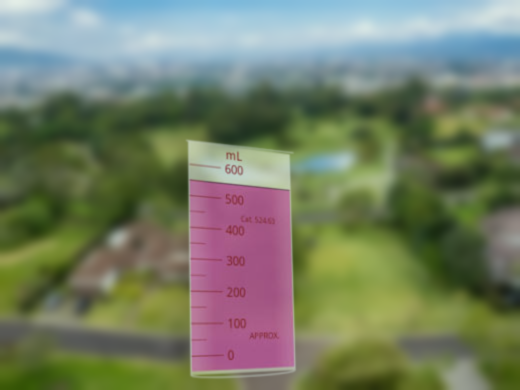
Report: **550** mL
